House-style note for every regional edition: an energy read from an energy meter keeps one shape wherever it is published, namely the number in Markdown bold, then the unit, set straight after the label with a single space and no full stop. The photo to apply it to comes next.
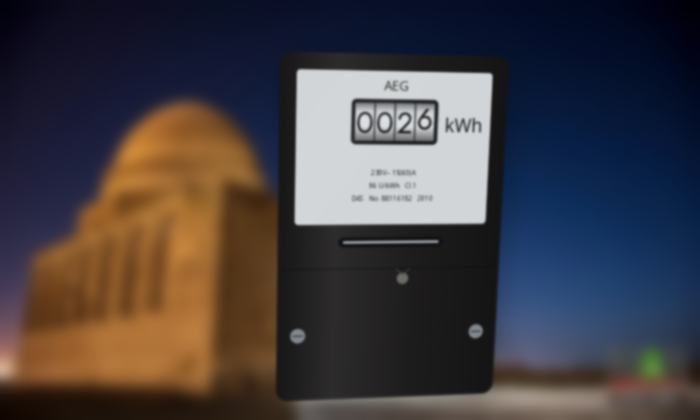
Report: **26** kWh
